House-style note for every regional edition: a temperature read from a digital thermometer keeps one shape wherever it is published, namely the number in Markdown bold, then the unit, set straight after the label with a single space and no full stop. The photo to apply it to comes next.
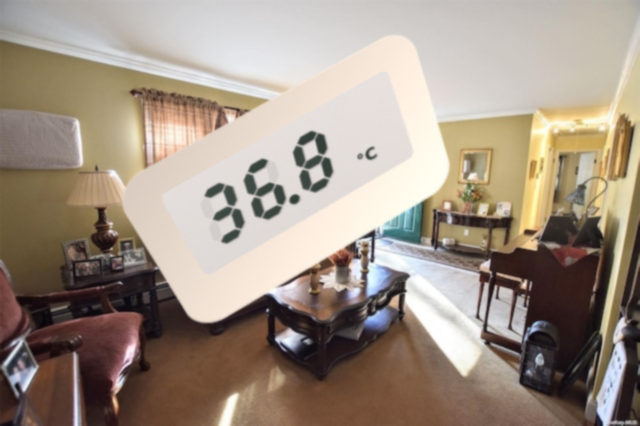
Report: **36.8** °C
